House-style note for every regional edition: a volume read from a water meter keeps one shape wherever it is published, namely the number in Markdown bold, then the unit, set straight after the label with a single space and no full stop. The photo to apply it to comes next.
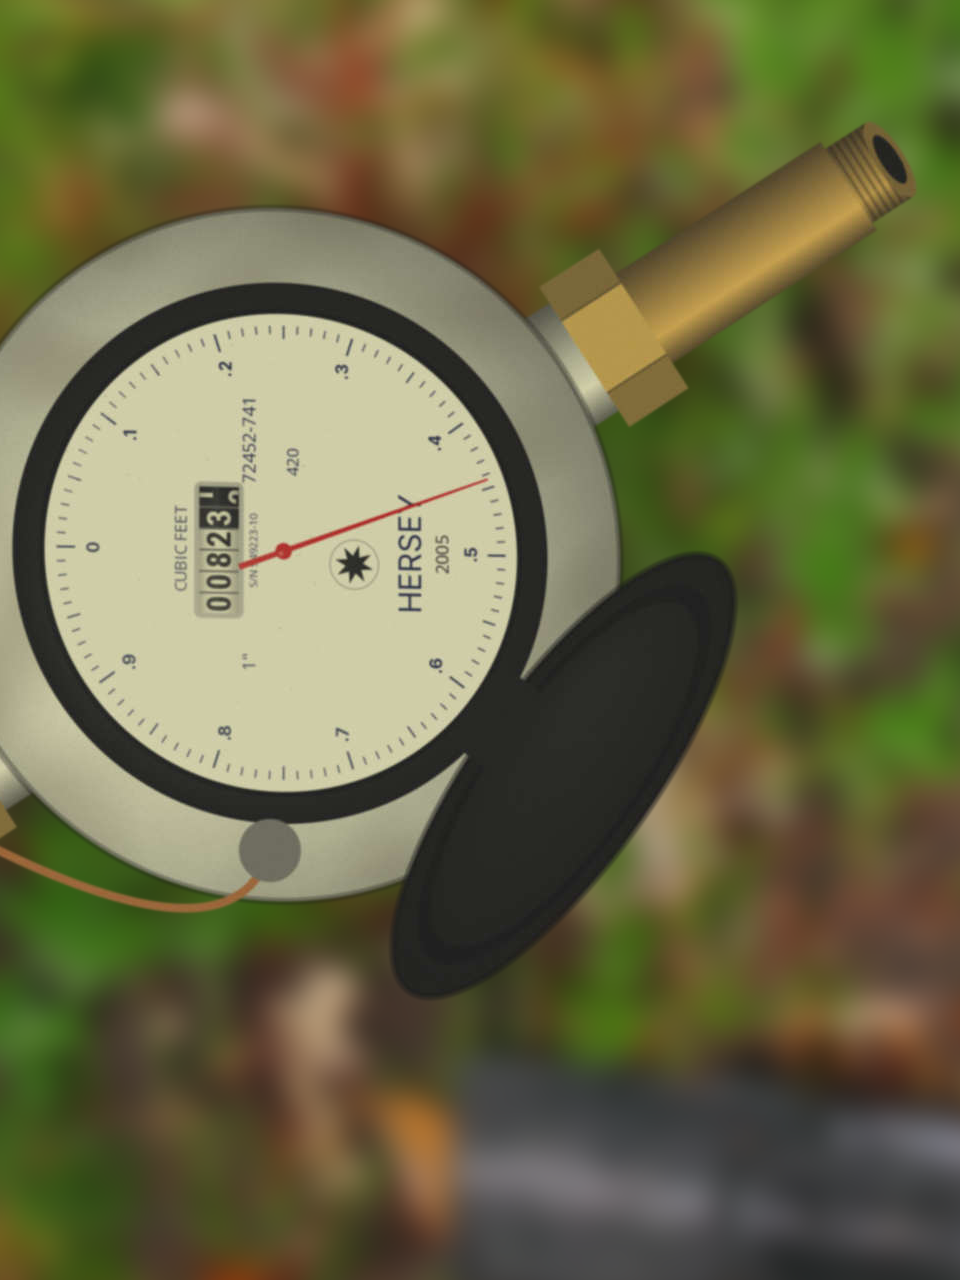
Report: **8231.44** ft³
